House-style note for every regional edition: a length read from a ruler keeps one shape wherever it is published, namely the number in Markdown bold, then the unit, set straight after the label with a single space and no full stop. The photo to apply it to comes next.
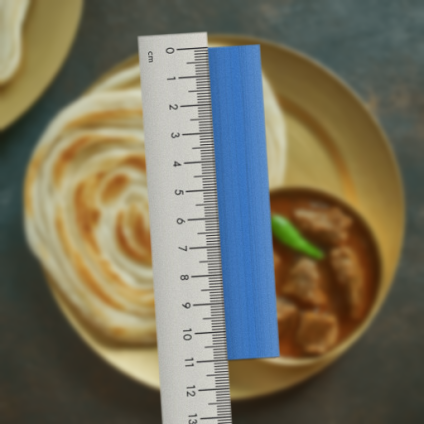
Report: **11** cm
